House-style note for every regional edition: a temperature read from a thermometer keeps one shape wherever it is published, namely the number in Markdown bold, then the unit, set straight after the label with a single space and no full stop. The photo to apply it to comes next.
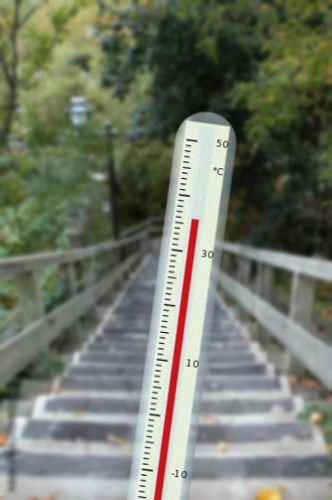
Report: **36** °C
